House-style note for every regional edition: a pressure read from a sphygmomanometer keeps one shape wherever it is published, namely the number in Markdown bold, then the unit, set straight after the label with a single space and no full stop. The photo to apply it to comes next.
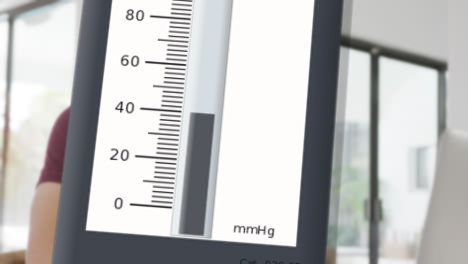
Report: **40** mmHg
